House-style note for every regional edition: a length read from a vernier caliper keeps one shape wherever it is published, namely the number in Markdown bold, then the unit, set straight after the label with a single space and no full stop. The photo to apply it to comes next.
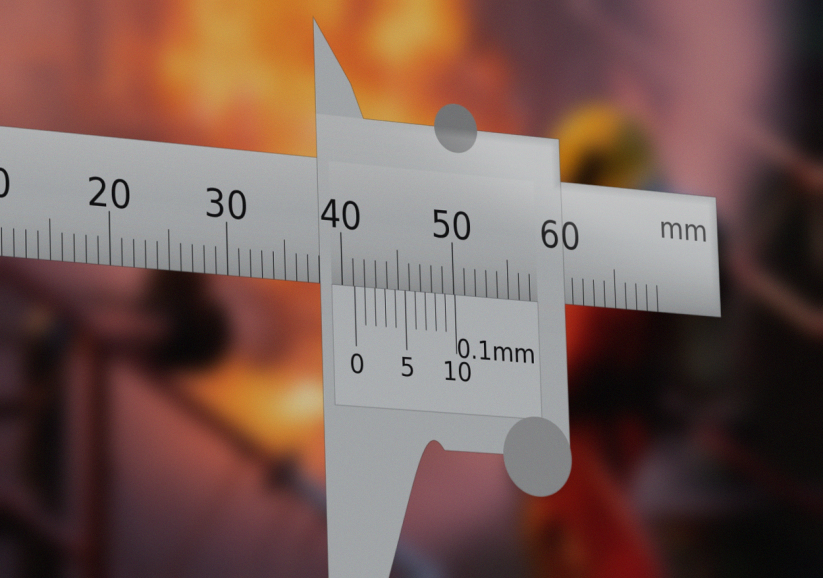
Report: **41.1** mm
